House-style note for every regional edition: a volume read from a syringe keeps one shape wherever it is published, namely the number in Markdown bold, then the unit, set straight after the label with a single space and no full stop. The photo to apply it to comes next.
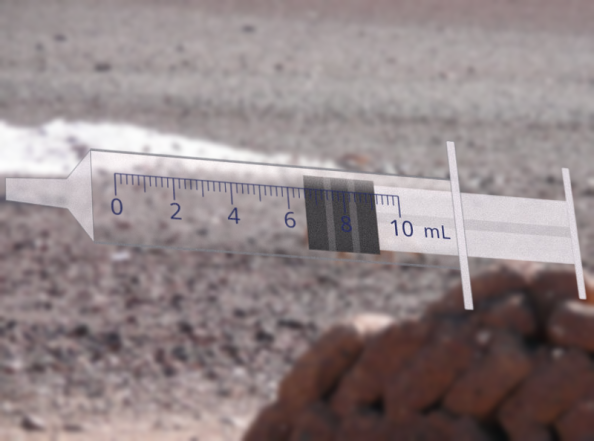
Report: **6.6** mL
